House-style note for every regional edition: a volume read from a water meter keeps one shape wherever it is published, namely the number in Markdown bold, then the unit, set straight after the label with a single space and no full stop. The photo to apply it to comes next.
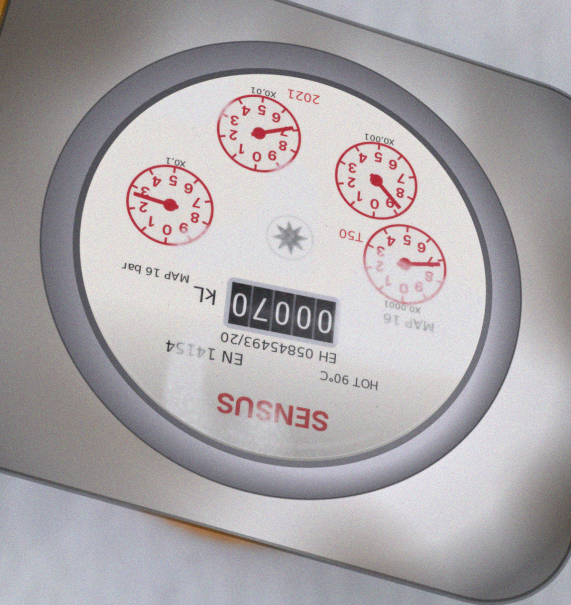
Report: **70.2687** kL
